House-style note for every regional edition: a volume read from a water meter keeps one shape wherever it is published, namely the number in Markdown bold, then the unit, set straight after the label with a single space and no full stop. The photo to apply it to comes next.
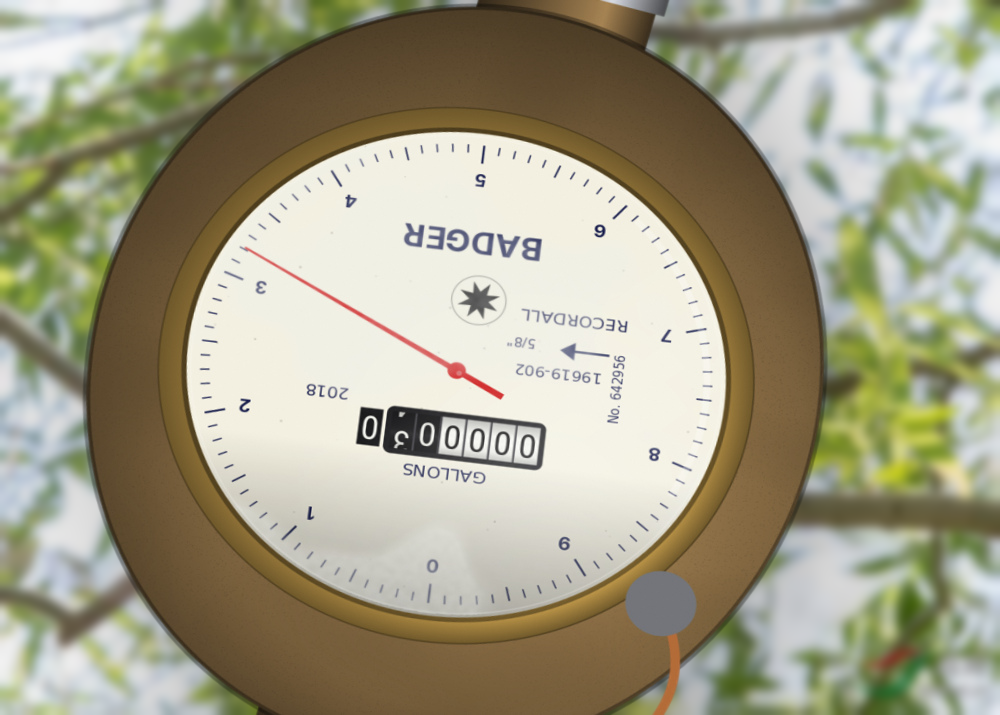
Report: **33.2** gal
